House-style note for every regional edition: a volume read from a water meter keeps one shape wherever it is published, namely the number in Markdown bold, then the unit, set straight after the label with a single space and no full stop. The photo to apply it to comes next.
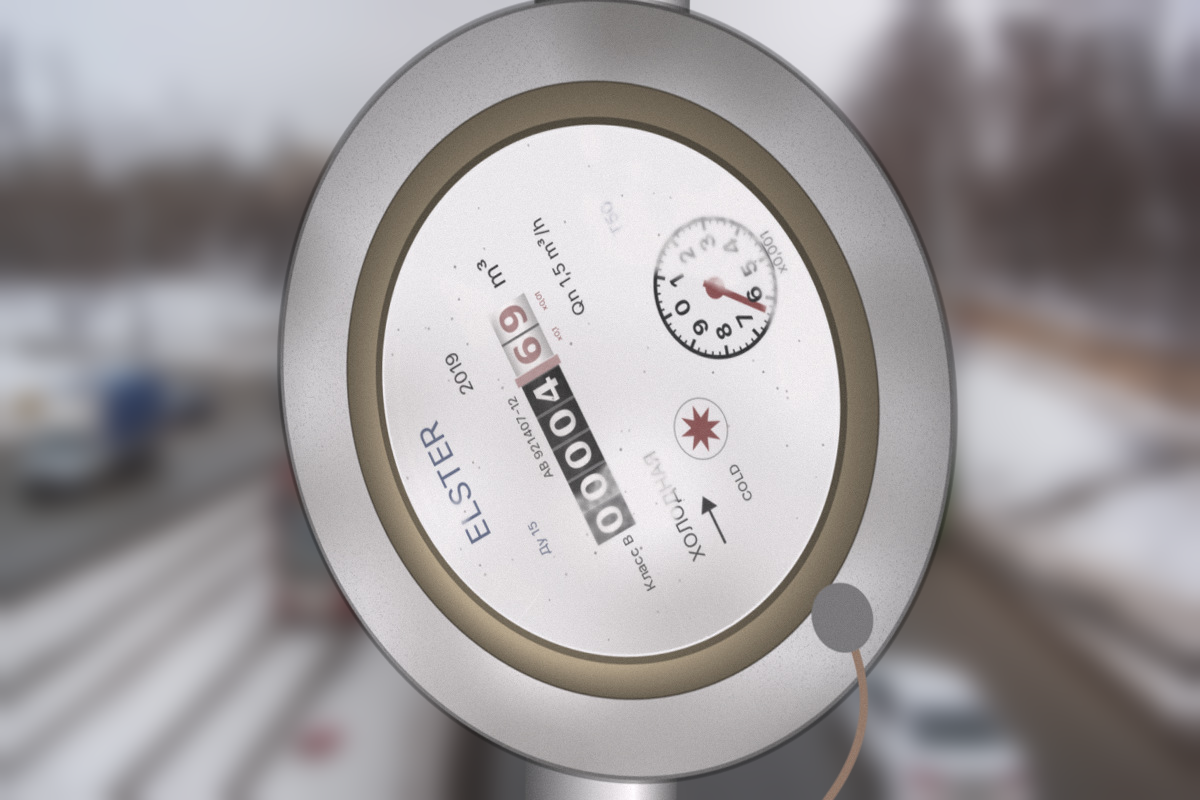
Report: **4.696** m³
